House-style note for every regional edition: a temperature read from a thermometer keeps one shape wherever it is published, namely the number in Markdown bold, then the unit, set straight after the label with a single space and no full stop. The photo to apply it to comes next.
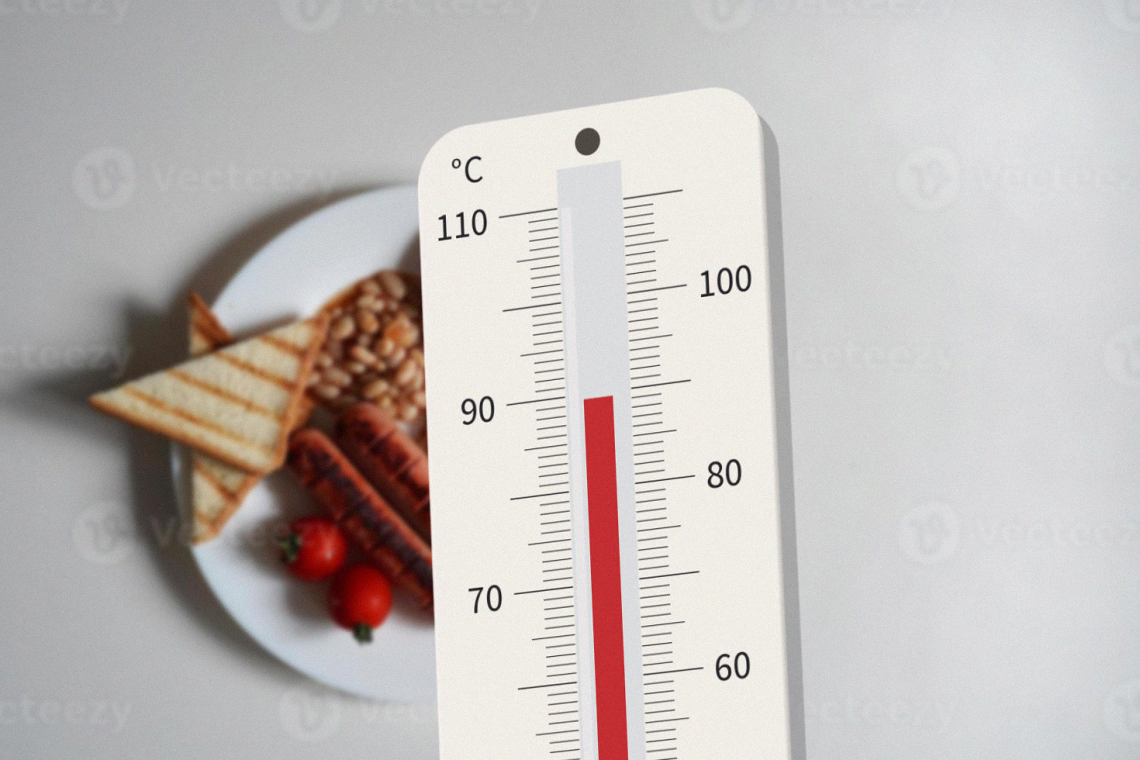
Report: **89.5** °C
